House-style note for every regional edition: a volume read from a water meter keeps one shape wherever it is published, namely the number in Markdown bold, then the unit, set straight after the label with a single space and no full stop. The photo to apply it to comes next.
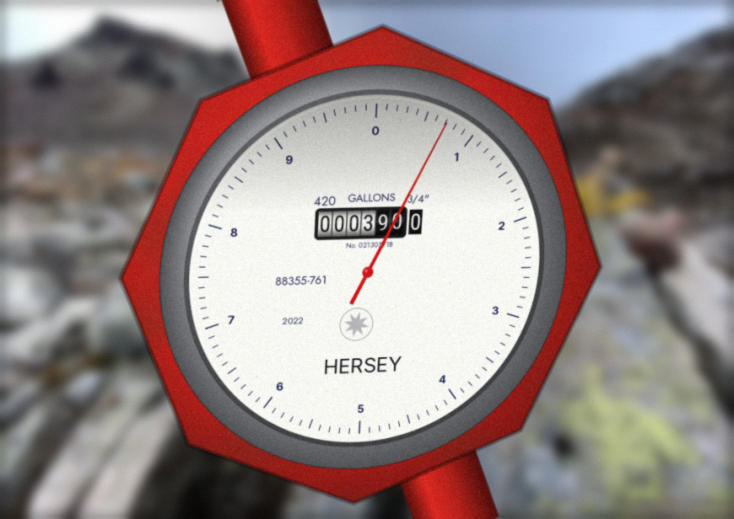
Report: **3900.7** gal
